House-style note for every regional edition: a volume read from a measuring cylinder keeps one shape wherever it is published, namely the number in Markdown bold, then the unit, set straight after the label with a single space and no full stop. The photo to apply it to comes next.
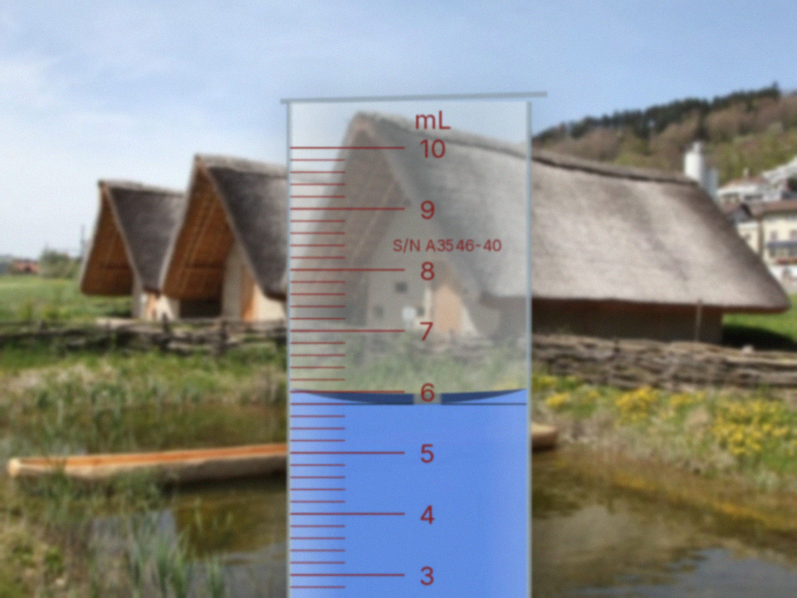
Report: **5.8** mL
